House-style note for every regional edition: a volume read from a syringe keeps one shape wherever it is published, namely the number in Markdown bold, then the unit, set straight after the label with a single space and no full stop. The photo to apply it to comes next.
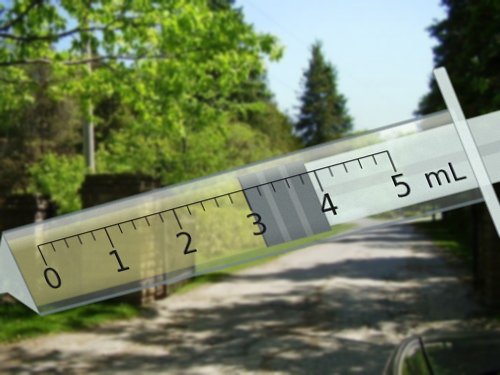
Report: **3** mL
